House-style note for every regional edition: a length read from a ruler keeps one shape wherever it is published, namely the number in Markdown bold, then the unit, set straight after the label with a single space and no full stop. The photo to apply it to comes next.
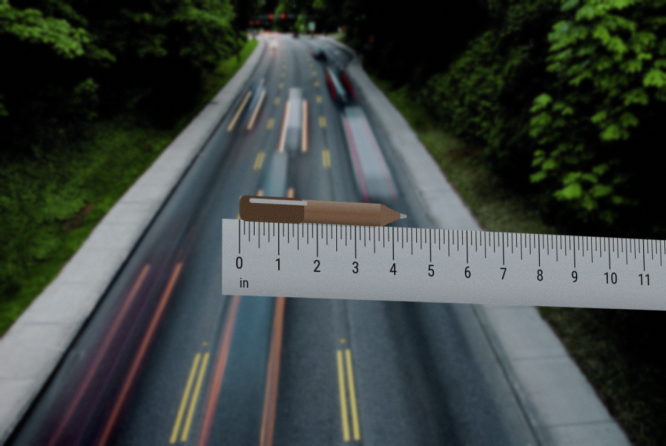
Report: **4.375** in
